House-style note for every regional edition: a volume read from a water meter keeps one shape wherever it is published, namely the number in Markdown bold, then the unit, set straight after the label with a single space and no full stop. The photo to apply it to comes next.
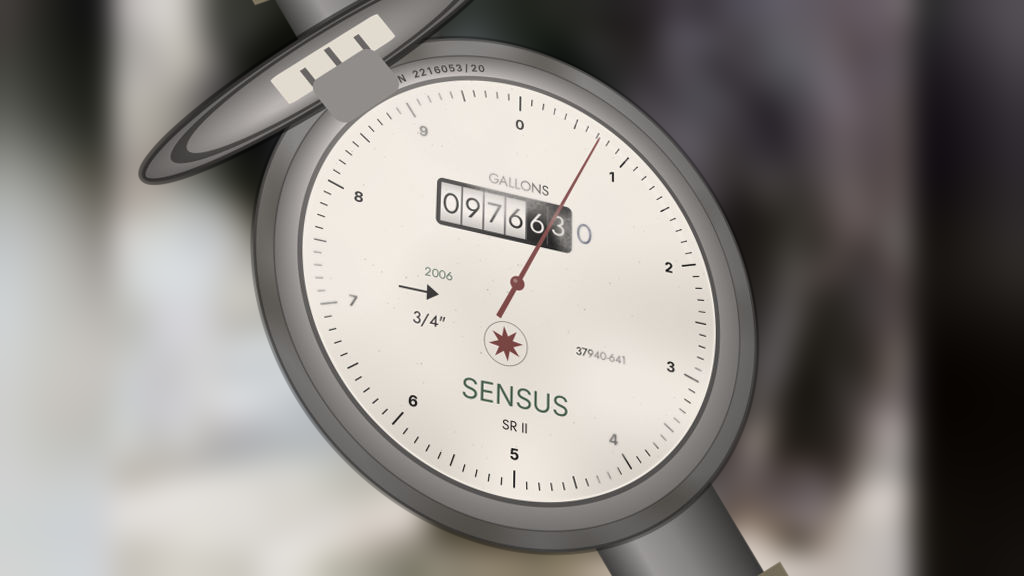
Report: **976630.7** gal
